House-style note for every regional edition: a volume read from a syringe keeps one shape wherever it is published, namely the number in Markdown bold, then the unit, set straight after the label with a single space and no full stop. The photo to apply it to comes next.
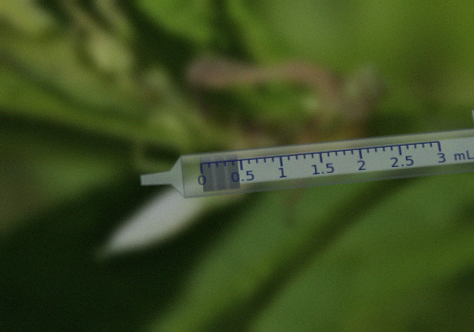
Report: **0** mL
